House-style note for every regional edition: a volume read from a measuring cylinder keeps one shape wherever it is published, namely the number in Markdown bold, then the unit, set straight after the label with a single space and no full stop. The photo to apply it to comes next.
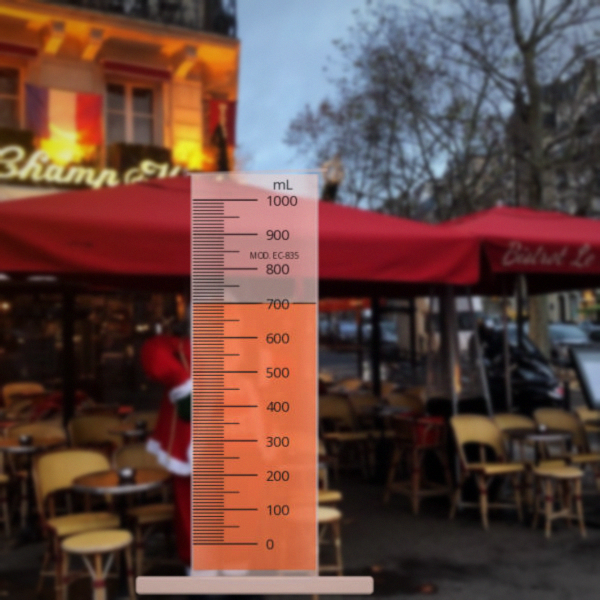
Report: **700** mL
